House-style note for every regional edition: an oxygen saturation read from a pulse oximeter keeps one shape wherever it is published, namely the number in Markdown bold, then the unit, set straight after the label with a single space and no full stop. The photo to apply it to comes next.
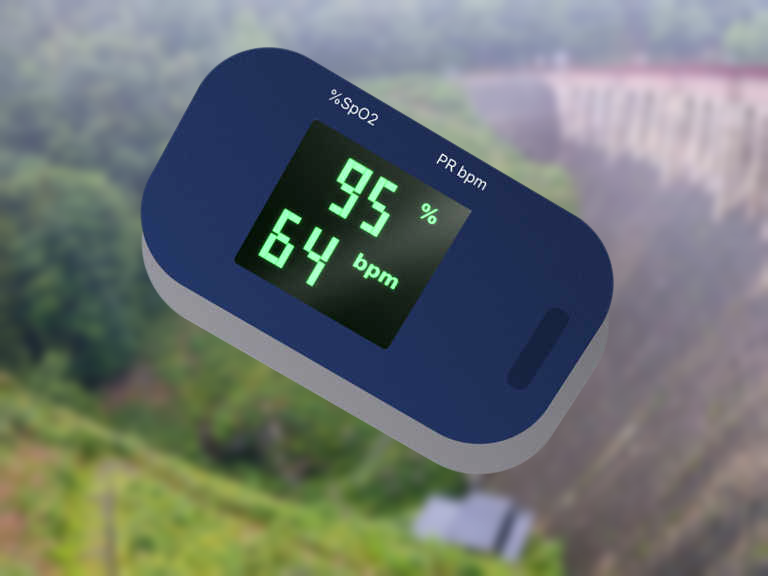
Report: **95** %
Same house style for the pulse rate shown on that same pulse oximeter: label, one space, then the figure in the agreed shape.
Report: **64** bpm
